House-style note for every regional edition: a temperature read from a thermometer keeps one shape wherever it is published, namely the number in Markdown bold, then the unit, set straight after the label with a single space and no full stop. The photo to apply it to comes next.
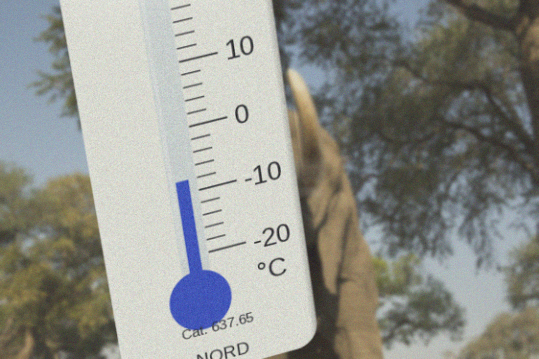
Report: **-8** °C
